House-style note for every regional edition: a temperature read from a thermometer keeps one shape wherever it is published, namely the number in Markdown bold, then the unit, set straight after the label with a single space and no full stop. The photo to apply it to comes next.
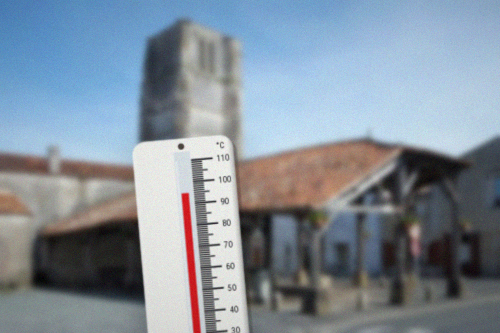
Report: **95** °C
